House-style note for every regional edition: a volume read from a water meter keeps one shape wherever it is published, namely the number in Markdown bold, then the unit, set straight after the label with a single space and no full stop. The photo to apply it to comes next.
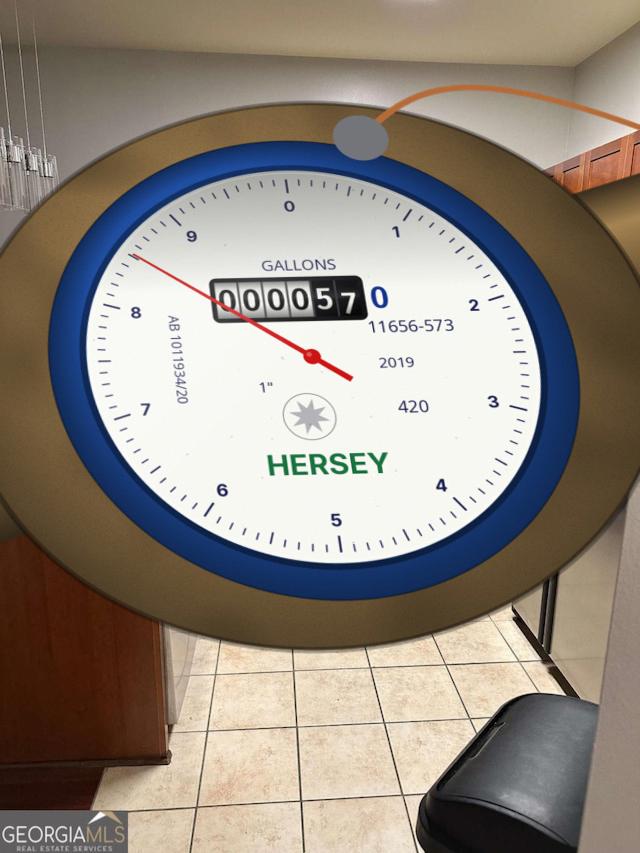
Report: **568.5** gal
